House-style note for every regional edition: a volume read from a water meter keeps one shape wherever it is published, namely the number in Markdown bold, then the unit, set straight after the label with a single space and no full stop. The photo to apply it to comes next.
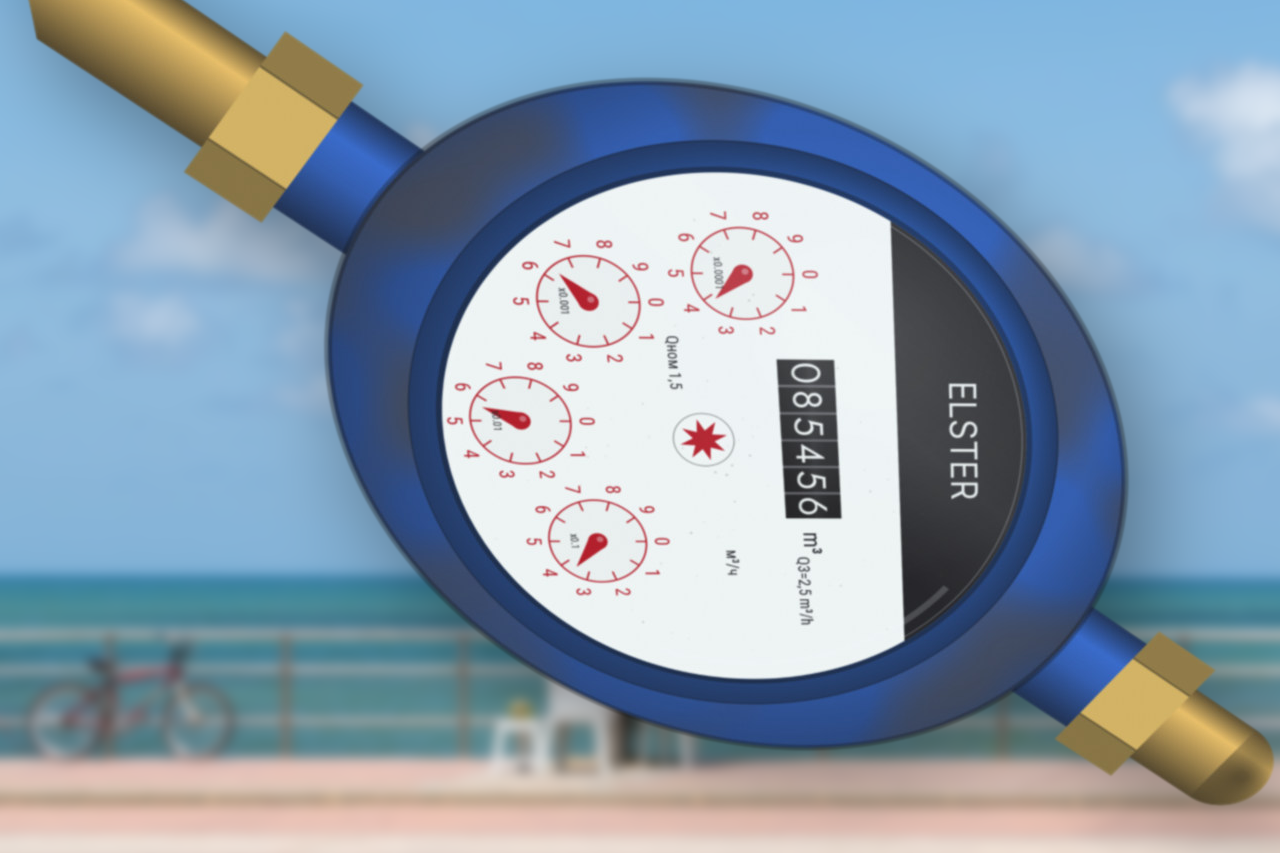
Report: **85456.3563** m³
